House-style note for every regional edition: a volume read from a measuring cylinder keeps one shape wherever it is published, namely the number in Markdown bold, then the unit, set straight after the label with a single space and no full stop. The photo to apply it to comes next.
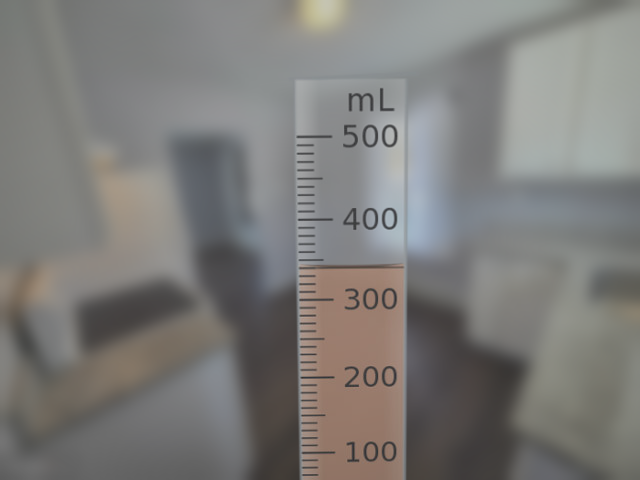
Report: **340** mL
